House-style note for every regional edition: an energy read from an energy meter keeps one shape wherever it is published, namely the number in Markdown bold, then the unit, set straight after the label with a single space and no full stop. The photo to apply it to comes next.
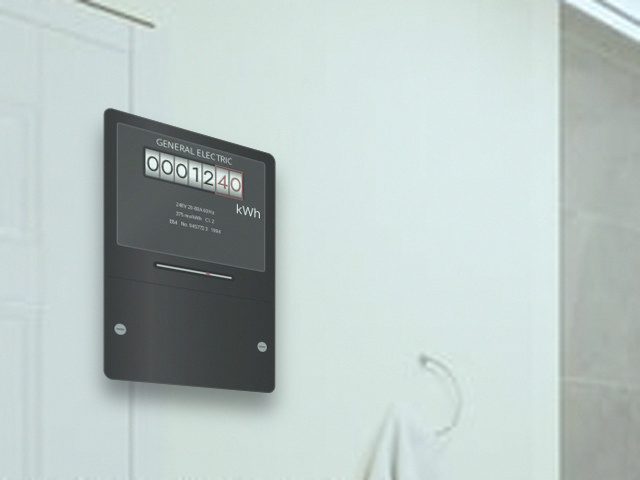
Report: **12.40** kWh
